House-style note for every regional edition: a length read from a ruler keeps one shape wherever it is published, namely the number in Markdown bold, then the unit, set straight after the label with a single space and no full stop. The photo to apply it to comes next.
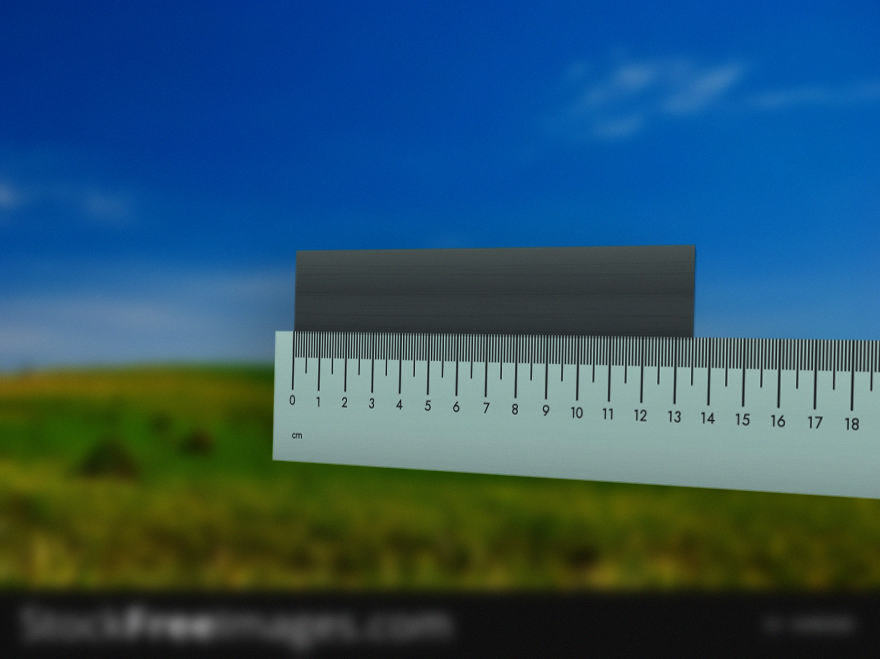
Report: **13.5** cm
